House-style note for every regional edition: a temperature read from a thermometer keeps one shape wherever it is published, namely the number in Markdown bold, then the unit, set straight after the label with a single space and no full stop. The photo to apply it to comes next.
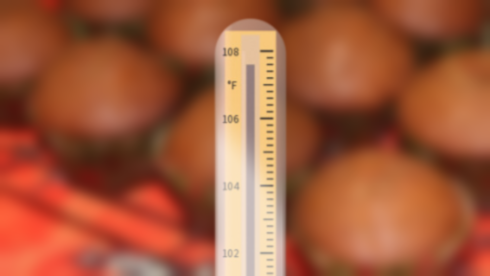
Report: **107.6** °F
